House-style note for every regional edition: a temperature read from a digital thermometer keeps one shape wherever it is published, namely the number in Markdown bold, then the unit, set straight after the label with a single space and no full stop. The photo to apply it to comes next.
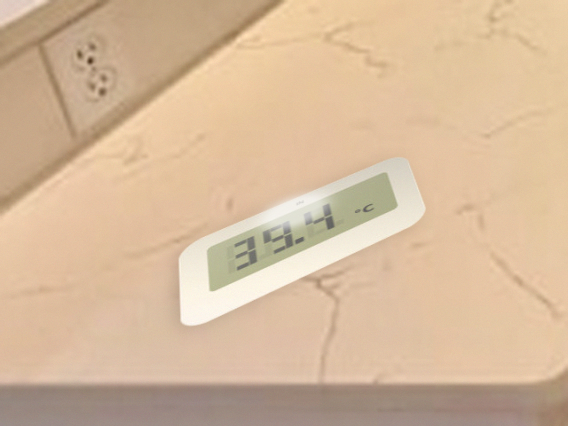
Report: **39.4** °C
